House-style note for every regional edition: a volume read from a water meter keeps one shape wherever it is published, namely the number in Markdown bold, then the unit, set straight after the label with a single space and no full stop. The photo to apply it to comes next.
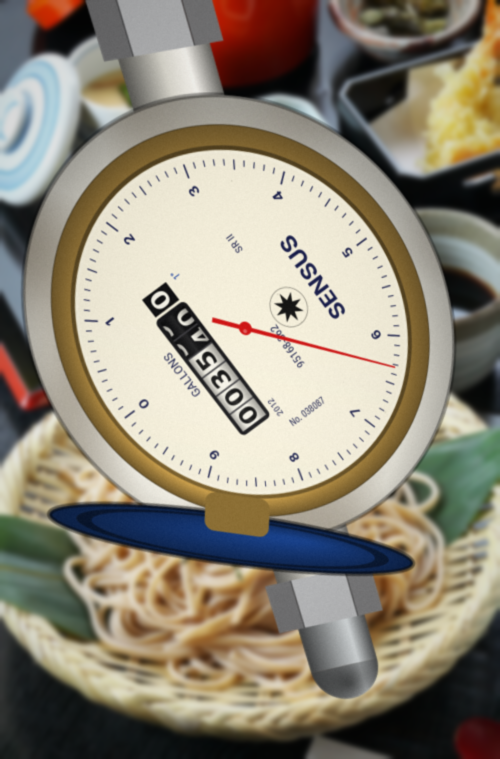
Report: **35396.3** gal
